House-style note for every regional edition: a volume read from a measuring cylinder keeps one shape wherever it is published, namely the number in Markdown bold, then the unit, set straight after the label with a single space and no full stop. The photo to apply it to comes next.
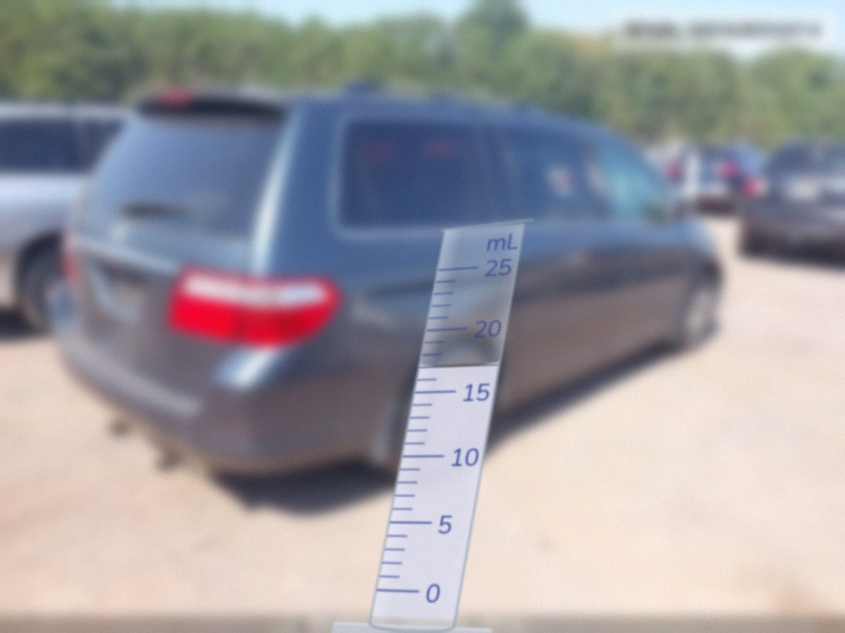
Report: **17** mL
